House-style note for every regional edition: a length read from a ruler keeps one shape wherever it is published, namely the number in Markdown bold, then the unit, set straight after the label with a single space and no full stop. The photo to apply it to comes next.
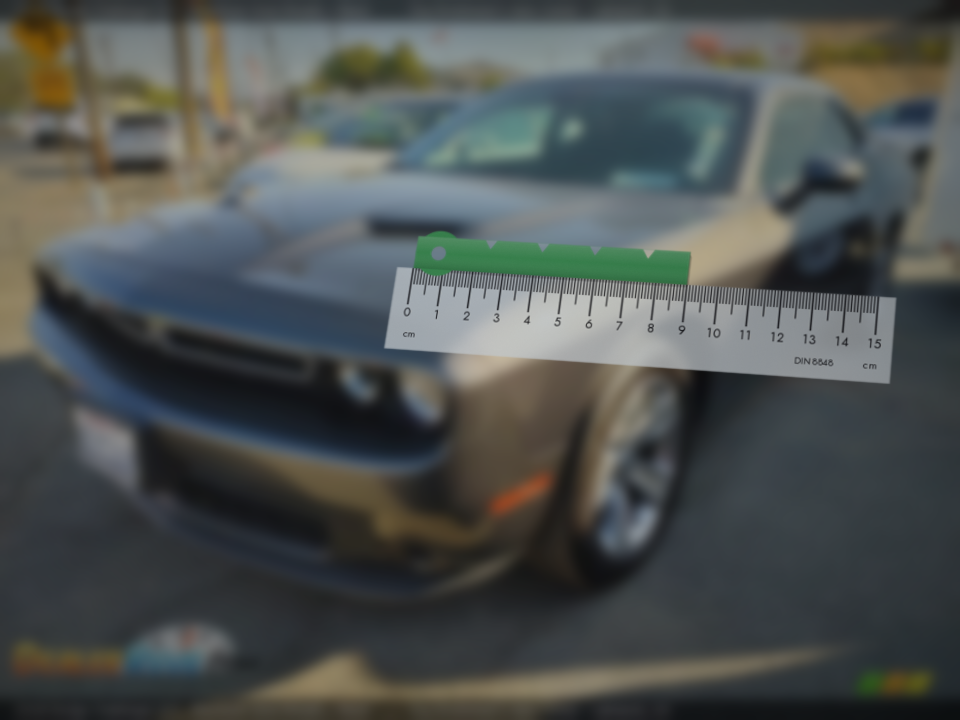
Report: **9** cm
